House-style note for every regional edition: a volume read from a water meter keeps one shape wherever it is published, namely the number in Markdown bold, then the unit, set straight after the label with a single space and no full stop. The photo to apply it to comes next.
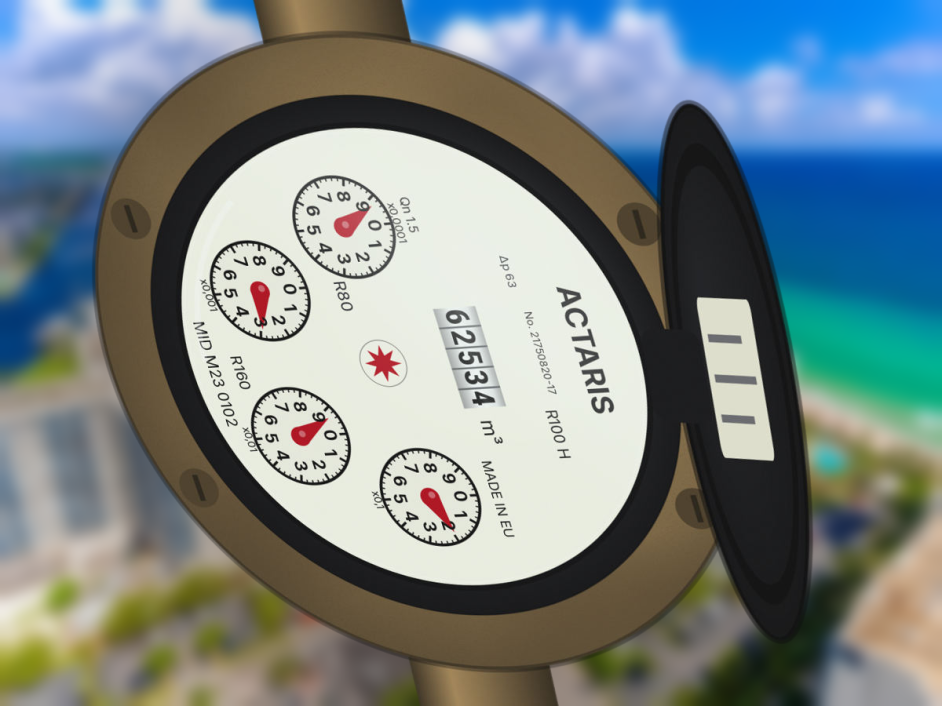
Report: **62534.1929** m³
